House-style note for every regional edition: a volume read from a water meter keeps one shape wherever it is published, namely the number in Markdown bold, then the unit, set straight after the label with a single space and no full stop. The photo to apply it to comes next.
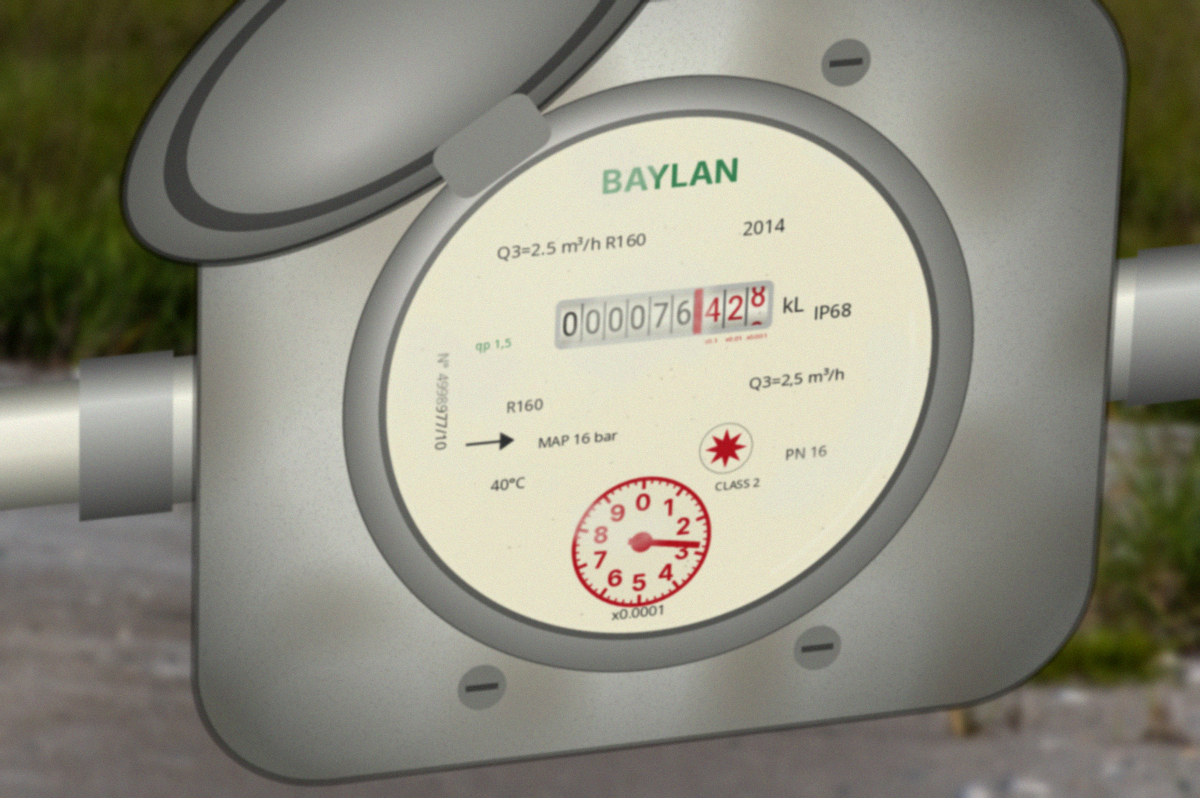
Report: **76.4282** kL
